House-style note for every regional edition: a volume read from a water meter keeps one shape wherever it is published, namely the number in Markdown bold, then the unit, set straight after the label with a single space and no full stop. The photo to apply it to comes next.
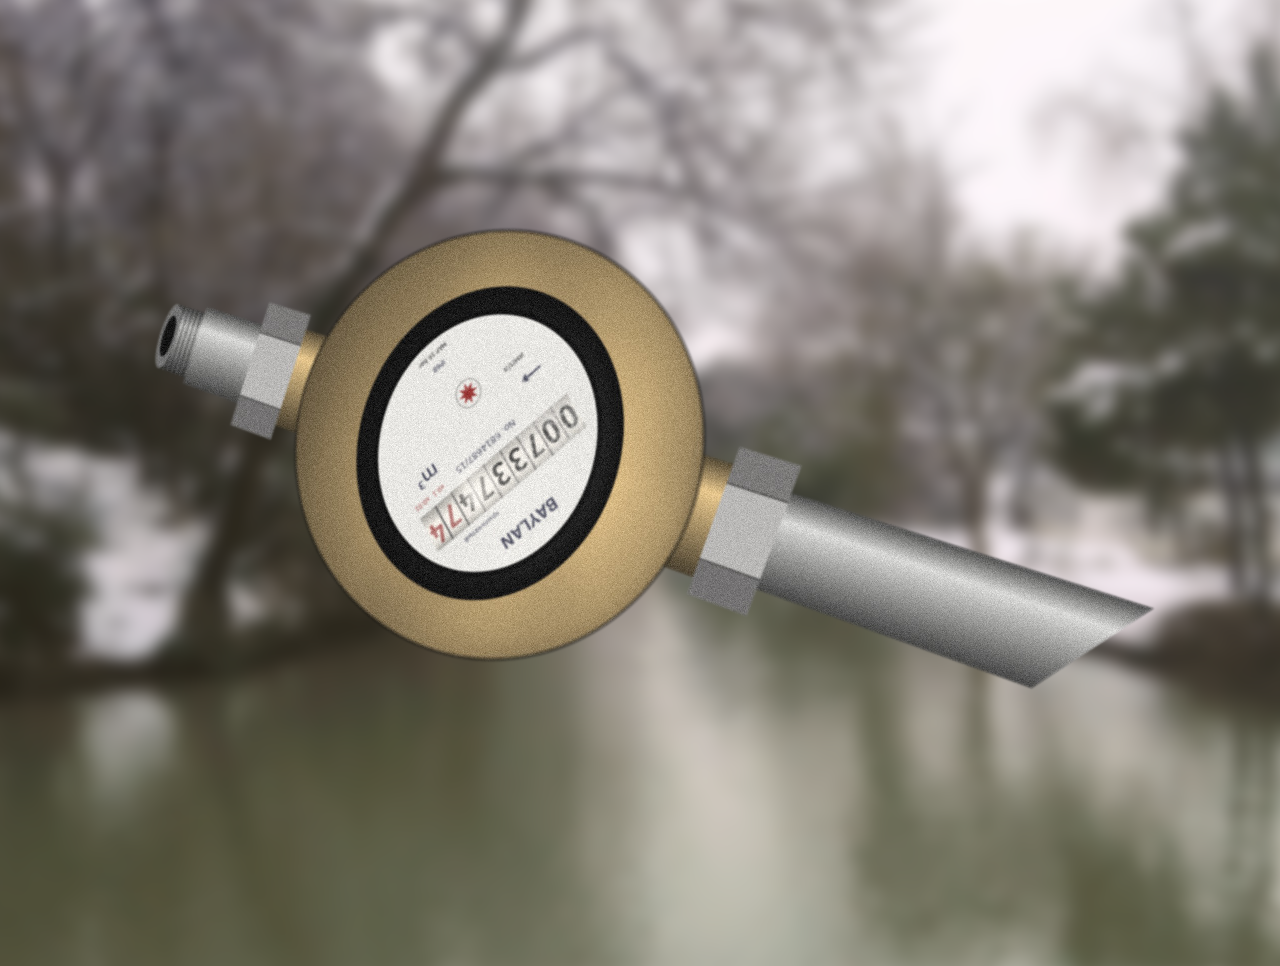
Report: **73374.74** m³
